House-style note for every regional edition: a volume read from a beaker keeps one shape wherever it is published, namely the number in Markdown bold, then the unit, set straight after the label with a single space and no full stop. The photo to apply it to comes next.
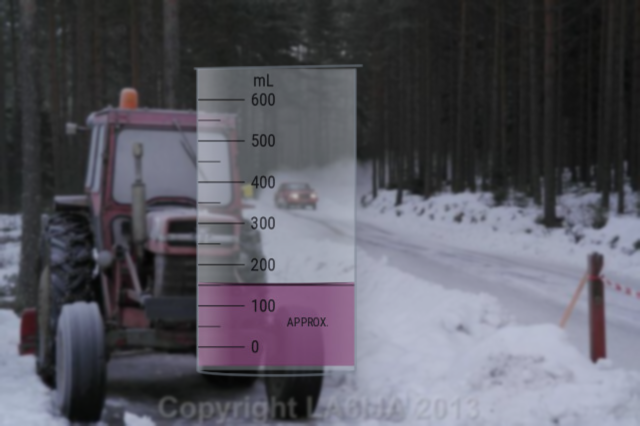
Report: **150** mL
